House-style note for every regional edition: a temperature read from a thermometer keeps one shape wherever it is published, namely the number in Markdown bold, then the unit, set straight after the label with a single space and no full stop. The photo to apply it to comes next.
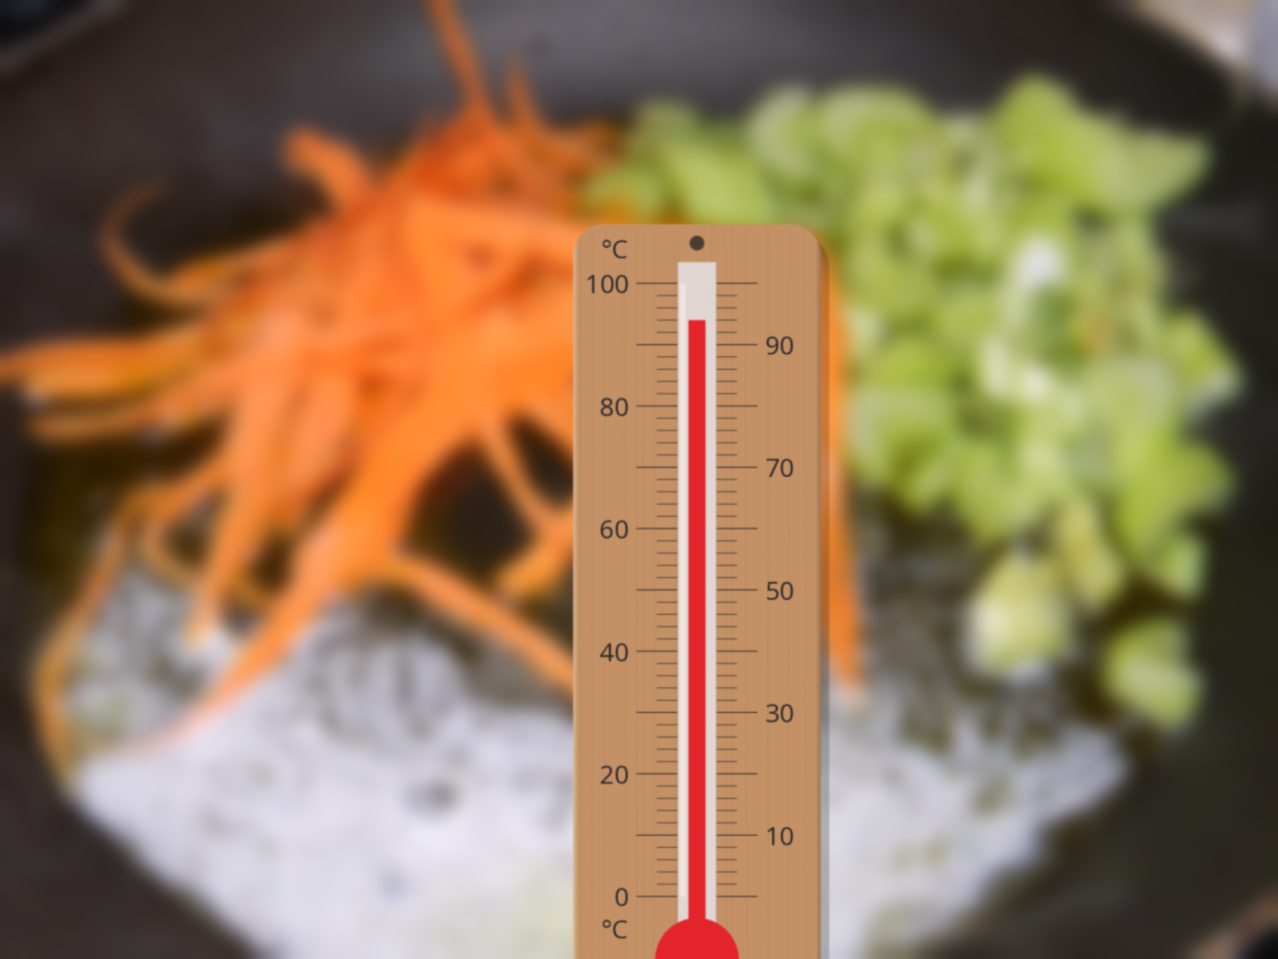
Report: **94** °C
